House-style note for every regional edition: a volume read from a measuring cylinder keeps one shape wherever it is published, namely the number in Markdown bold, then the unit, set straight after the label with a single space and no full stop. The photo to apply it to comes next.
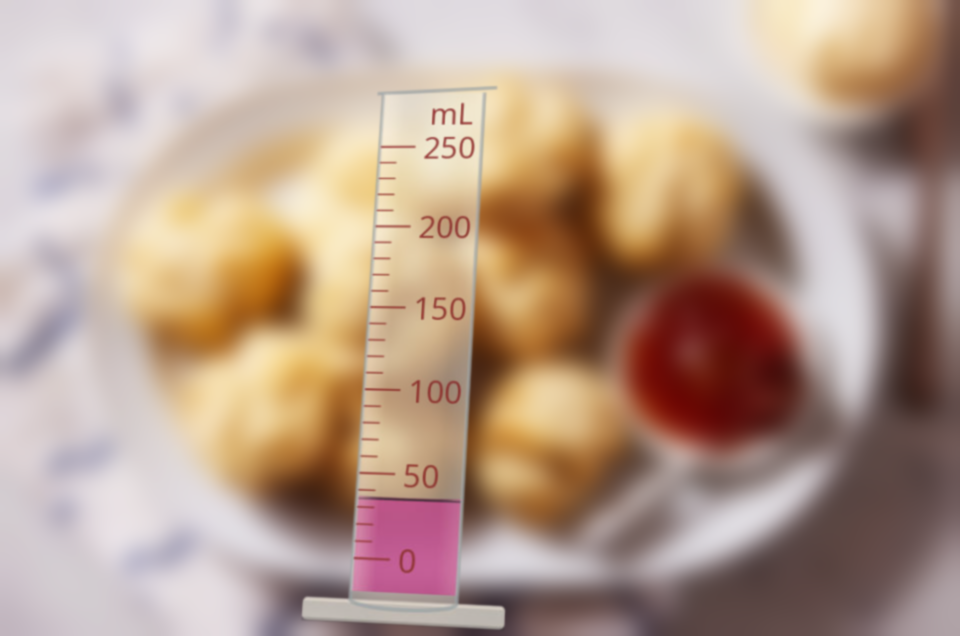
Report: **35** mL
